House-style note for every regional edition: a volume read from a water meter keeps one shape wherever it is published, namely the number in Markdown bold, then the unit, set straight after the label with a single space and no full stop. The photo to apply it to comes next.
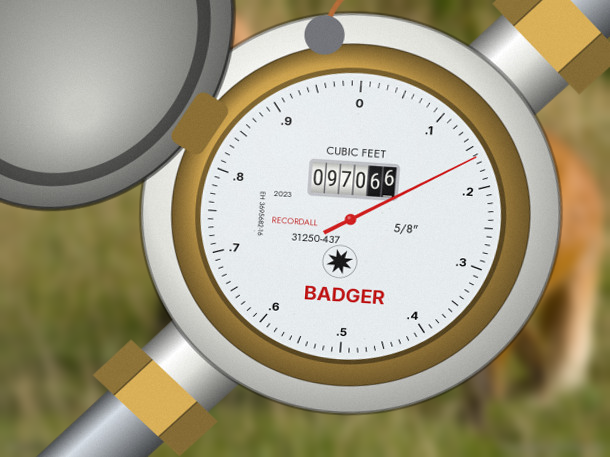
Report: **97066.16** ft³
